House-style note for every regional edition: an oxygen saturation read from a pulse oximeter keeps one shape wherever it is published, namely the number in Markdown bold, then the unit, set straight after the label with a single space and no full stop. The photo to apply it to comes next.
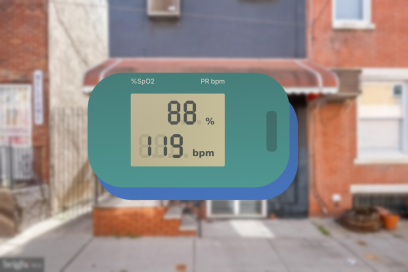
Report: **88** %
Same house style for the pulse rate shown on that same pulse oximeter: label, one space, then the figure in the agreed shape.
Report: **119** bpm
